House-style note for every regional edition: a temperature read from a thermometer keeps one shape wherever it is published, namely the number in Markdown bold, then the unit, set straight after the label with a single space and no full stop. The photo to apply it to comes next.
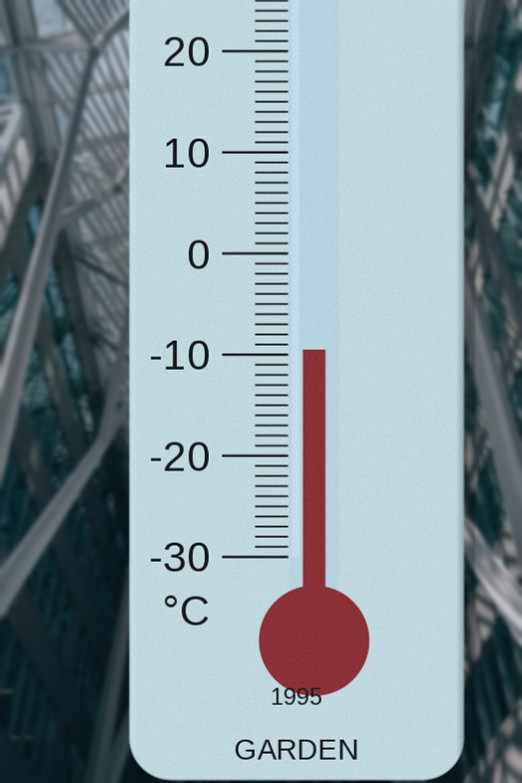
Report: **-9.5** °C
